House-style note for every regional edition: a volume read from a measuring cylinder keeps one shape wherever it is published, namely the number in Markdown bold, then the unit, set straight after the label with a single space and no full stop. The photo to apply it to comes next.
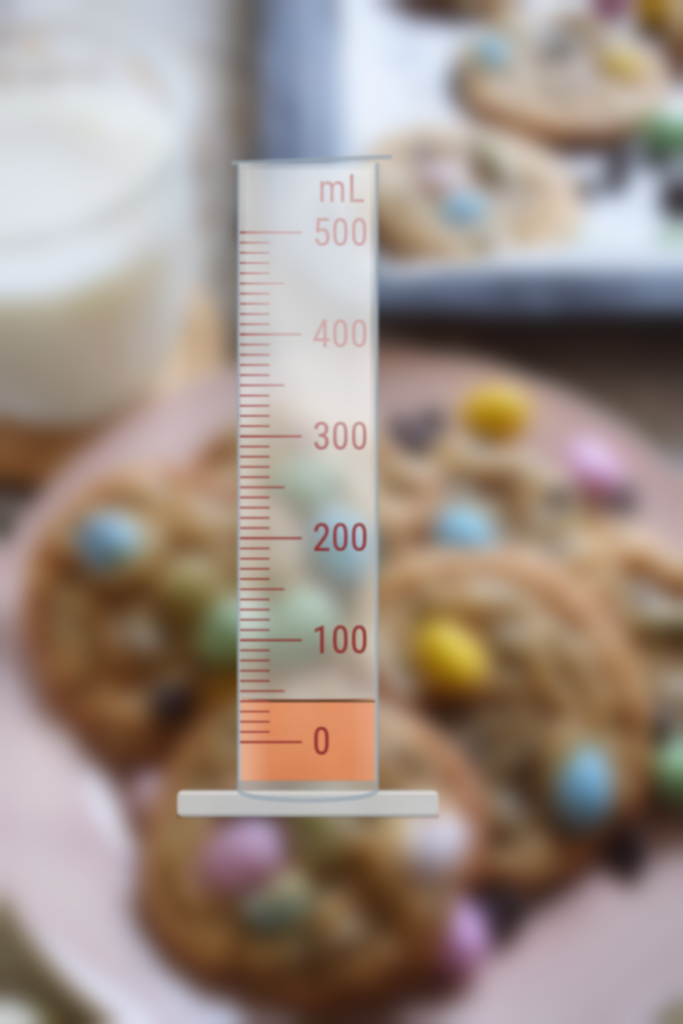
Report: **40** mL
